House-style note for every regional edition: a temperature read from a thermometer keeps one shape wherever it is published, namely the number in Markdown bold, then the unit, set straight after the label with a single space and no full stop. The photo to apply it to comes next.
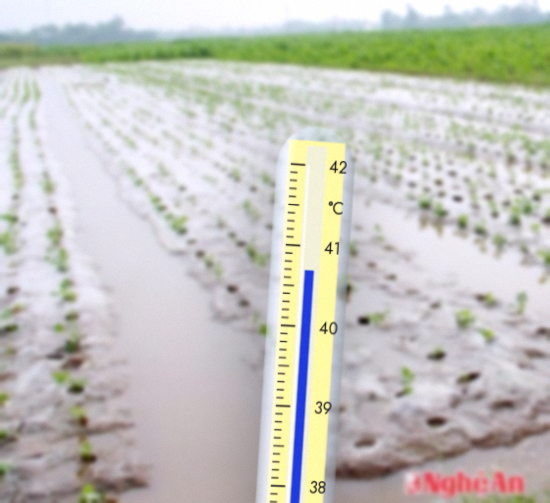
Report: **40.7** °C
